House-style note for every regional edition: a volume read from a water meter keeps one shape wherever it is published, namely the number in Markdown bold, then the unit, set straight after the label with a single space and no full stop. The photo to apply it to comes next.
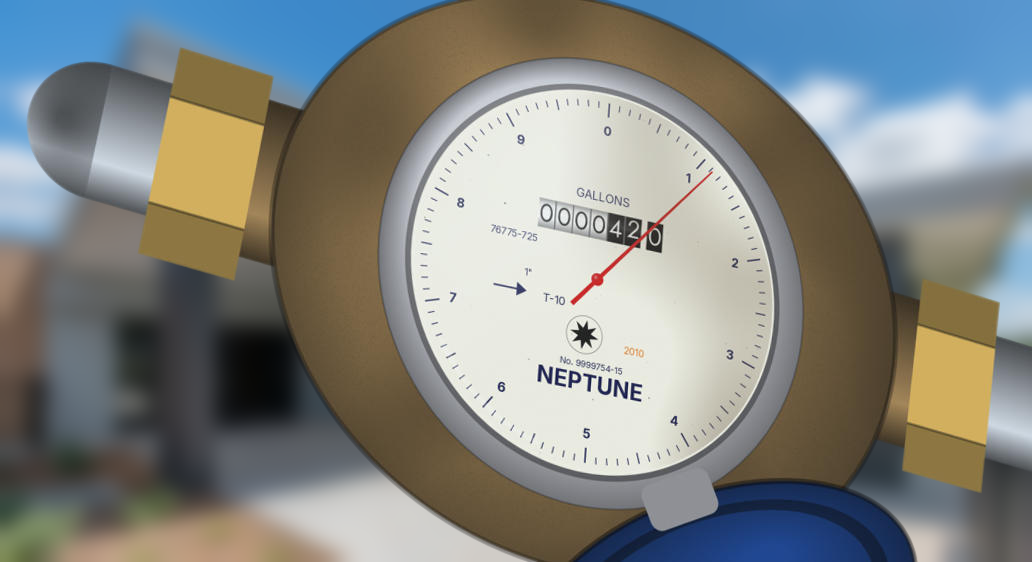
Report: **421.1** gal
